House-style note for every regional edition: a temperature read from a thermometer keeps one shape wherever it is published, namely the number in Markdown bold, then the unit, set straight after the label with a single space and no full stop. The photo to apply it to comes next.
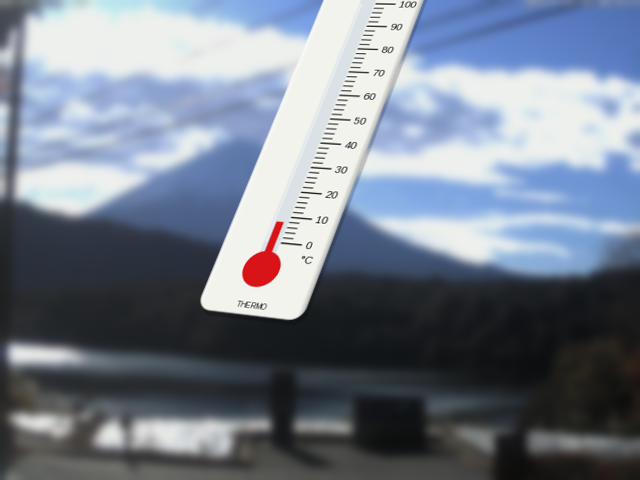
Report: **8** °C
